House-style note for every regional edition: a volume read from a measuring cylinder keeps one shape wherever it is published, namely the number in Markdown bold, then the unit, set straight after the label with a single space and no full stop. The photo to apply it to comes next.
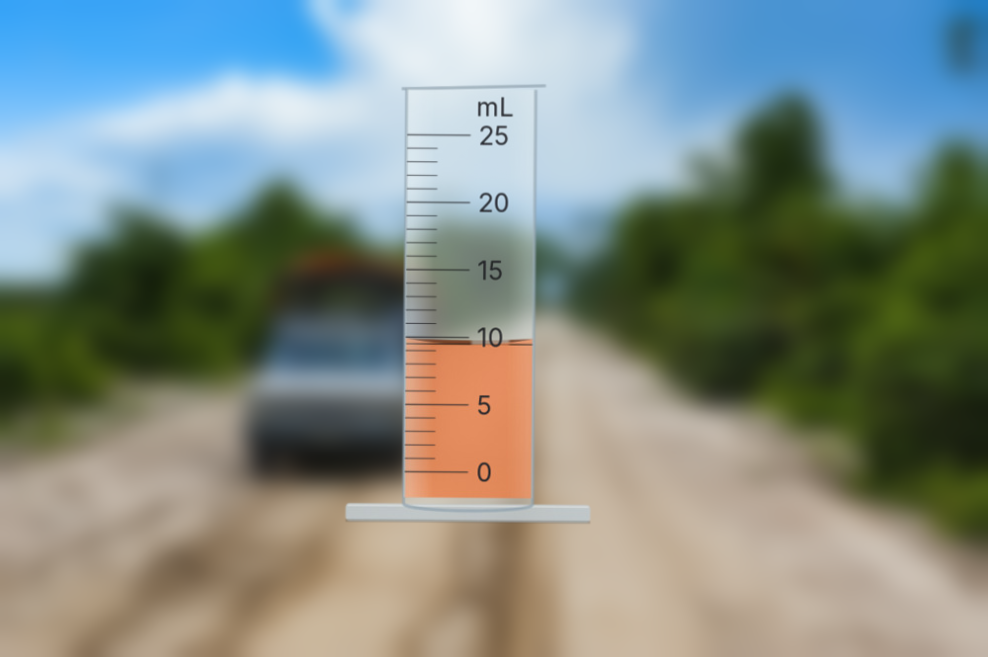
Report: **9.5** mL
